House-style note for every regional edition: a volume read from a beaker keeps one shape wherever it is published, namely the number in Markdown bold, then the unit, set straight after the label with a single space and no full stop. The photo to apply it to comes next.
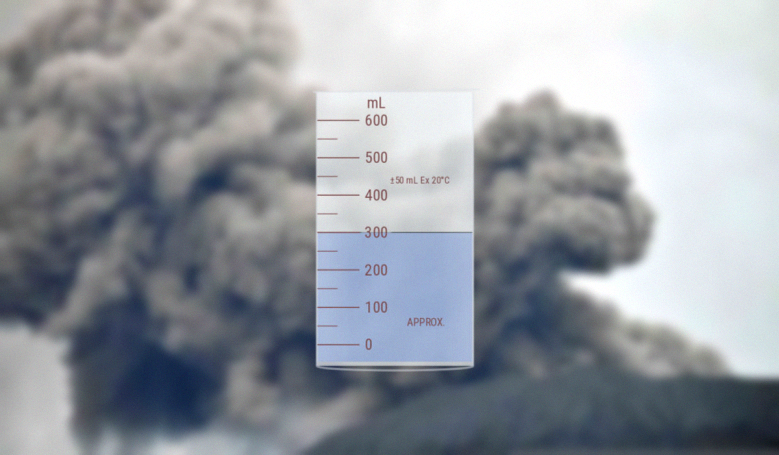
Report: **300** mL
